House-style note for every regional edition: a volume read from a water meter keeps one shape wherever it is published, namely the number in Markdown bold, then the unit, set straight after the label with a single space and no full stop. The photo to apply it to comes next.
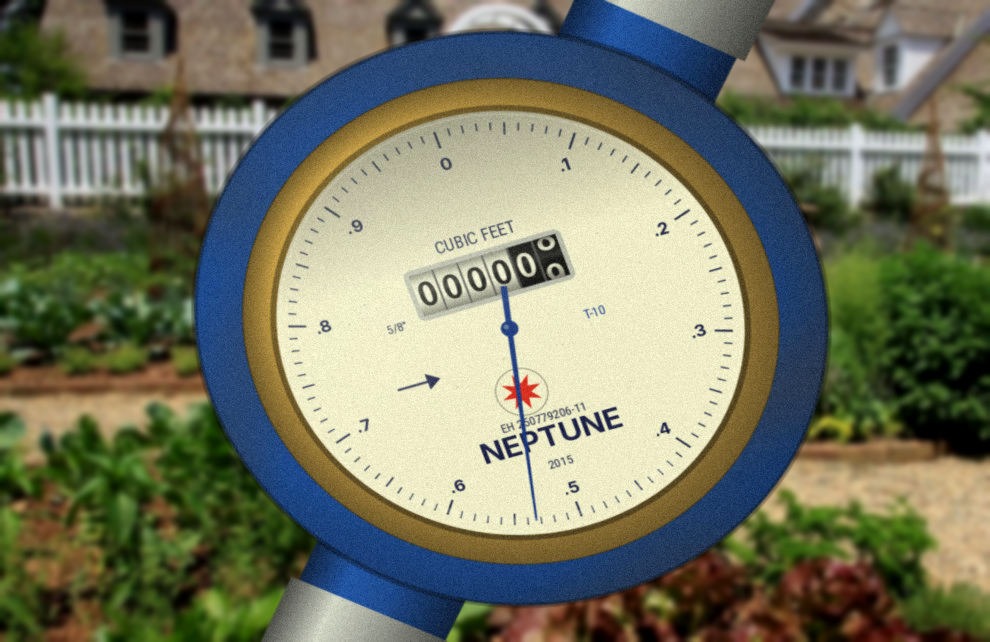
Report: **8.53** ft³
